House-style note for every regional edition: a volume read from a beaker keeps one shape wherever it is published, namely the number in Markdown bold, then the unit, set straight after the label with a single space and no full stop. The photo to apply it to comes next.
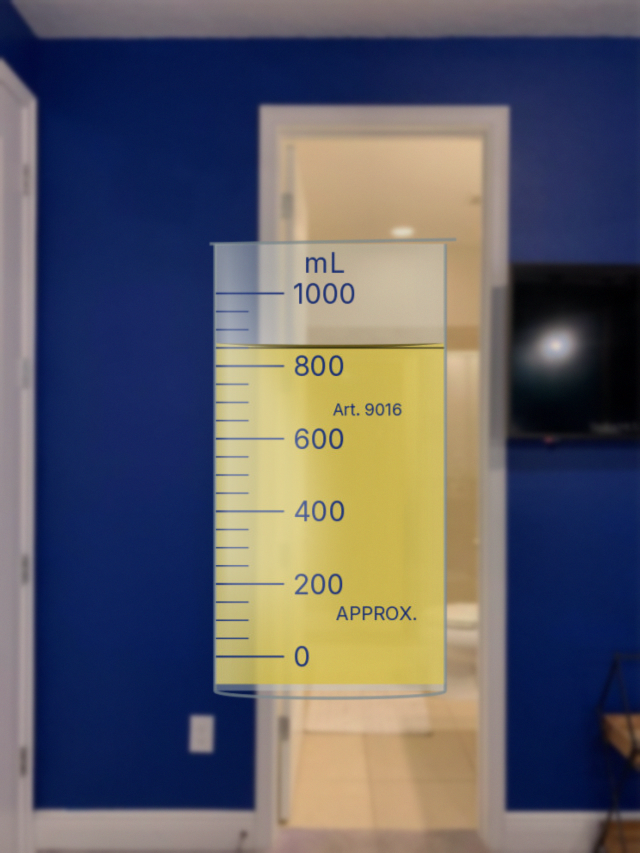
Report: **850** mL
